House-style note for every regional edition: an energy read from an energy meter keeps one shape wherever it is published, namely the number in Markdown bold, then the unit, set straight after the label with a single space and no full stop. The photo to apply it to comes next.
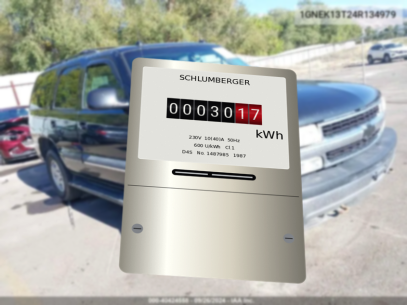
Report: **30.17** kWh
